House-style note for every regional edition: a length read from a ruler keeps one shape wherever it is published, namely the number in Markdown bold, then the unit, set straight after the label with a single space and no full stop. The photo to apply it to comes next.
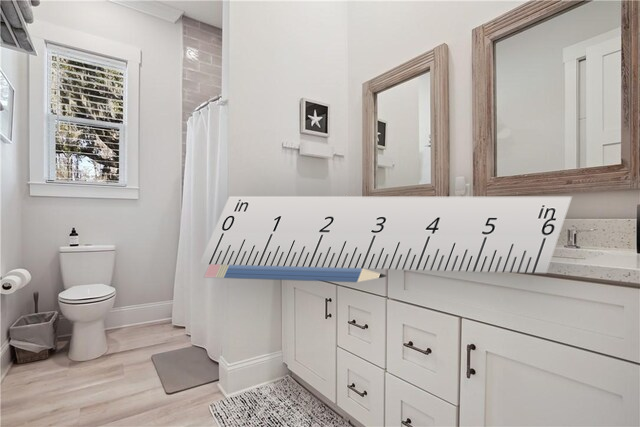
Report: **3.5** in
